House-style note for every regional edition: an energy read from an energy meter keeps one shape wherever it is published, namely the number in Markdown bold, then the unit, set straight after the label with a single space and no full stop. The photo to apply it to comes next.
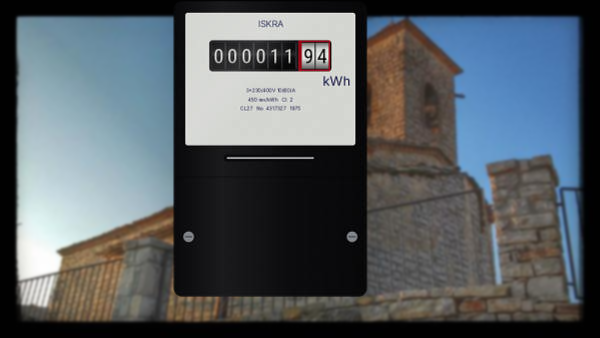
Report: **11.94** kWh
